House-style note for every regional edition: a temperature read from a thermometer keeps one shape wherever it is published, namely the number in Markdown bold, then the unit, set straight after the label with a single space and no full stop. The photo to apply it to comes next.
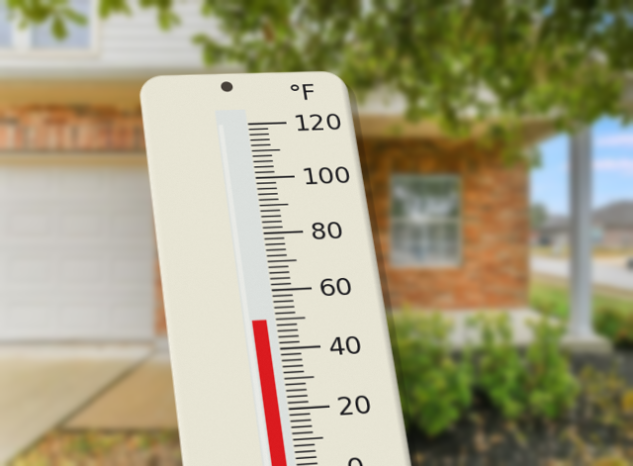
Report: **50** °F
